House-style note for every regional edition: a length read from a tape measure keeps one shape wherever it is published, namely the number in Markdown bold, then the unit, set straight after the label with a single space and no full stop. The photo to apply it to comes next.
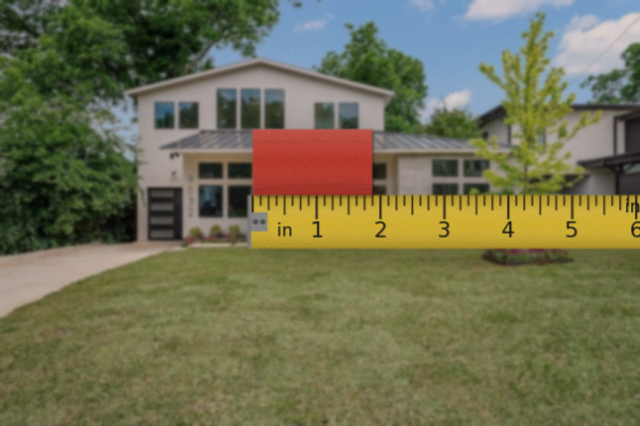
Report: **1.875** in
